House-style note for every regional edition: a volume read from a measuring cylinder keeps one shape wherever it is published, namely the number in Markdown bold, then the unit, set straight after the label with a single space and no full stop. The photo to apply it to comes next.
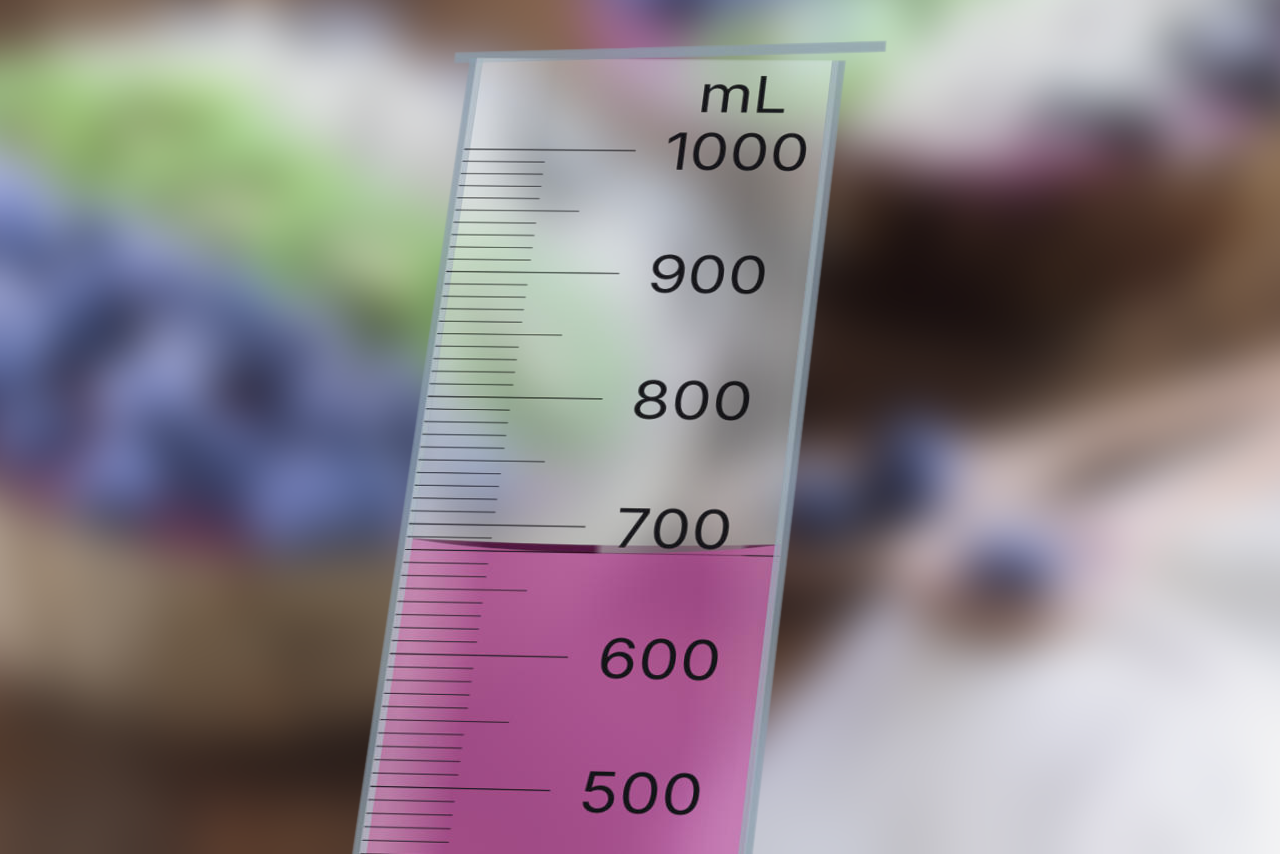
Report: **680** mL
